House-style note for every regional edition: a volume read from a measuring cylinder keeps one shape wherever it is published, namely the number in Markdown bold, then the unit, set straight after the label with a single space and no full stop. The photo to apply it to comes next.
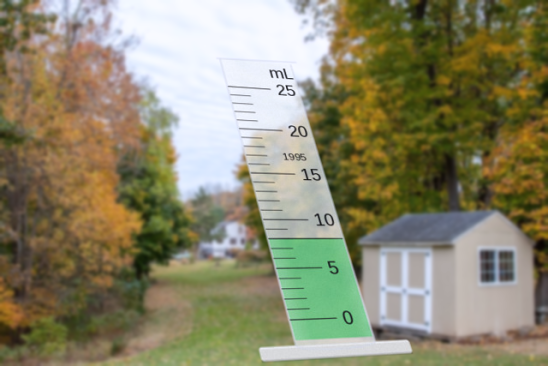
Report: **8** mL
